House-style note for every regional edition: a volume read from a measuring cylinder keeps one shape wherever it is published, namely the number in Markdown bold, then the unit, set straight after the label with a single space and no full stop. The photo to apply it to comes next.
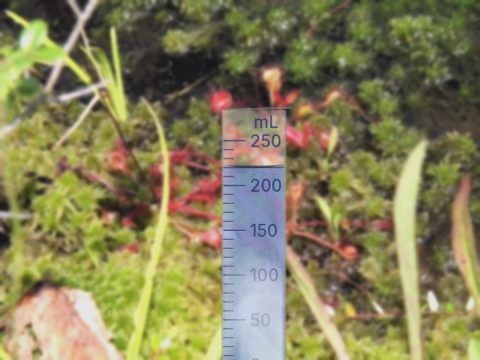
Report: **220** mL
